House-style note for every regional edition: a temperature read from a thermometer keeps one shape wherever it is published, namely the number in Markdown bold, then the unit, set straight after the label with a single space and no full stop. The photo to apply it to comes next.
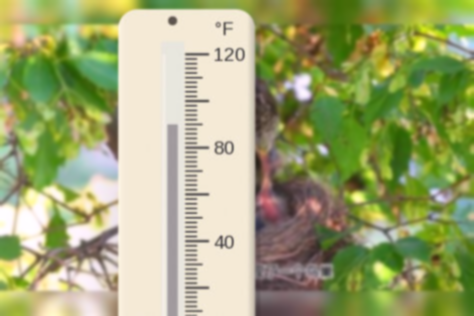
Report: **90** °F
